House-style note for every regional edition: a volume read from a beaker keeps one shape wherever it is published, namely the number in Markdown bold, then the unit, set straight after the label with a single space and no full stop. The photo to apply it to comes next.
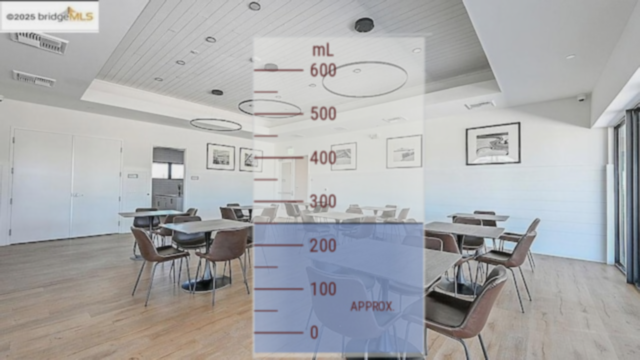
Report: **250** mL
